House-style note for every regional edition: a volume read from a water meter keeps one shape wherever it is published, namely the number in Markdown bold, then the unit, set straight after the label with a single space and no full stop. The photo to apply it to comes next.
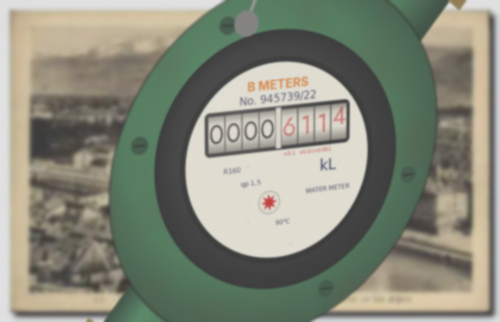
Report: **0.6114** kL
